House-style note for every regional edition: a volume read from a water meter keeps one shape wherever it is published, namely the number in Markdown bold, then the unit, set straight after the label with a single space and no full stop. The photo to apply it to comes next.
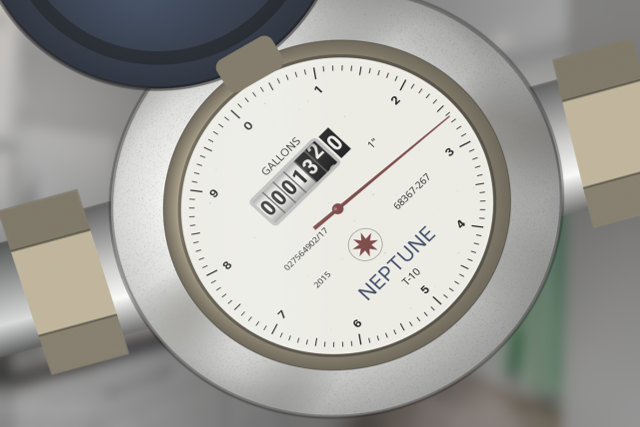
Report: **1322.6** gal
